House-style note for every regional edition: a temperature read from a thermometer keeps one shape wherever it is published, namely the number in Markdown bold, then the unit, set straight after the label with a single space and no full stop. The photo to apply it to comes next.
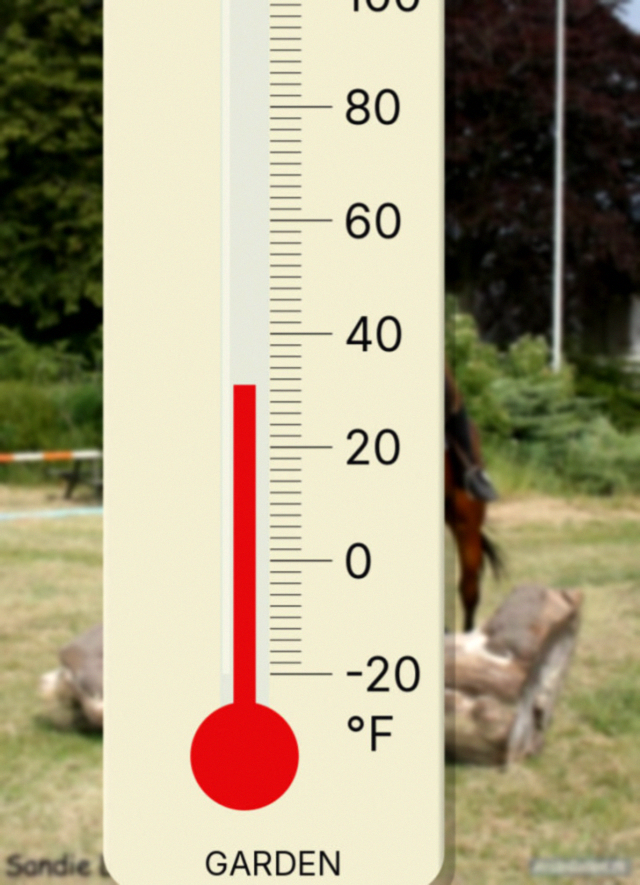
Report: **31** °F
